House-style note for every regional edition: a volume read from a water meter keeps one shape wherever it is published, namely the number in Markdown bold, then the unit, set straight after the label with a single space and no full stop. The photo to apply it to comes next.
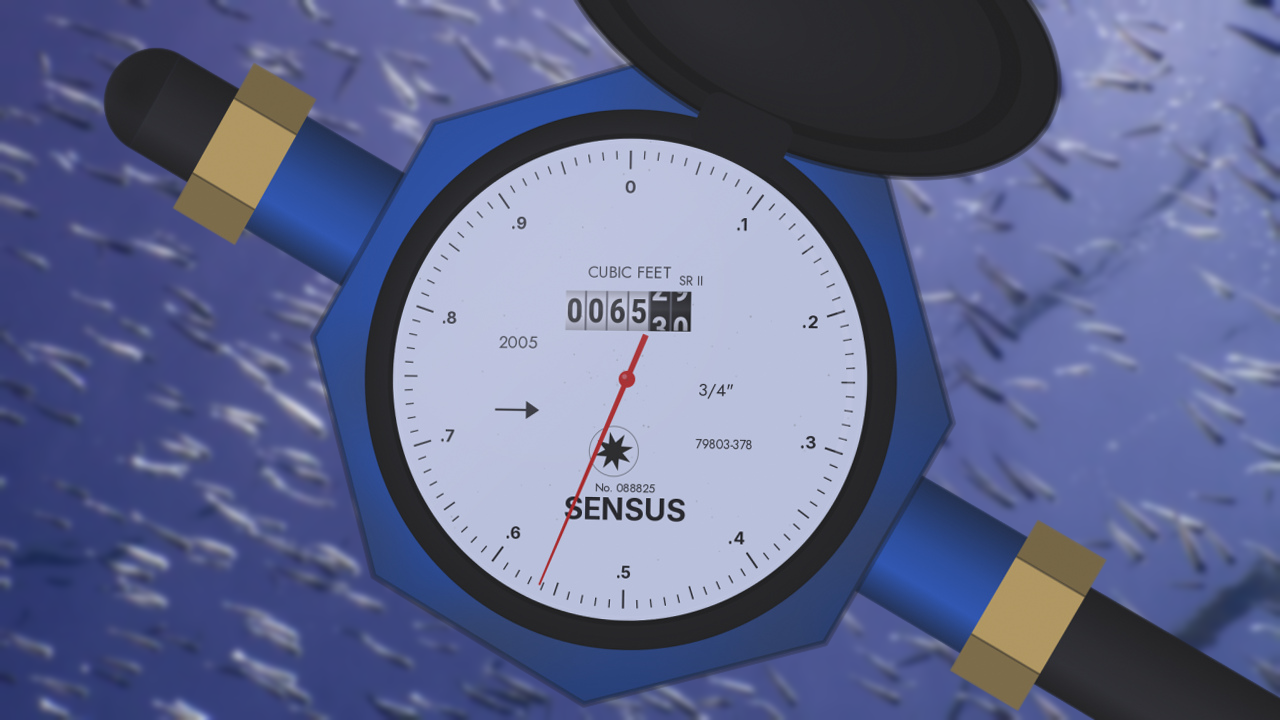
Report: **6529.56** ft³
